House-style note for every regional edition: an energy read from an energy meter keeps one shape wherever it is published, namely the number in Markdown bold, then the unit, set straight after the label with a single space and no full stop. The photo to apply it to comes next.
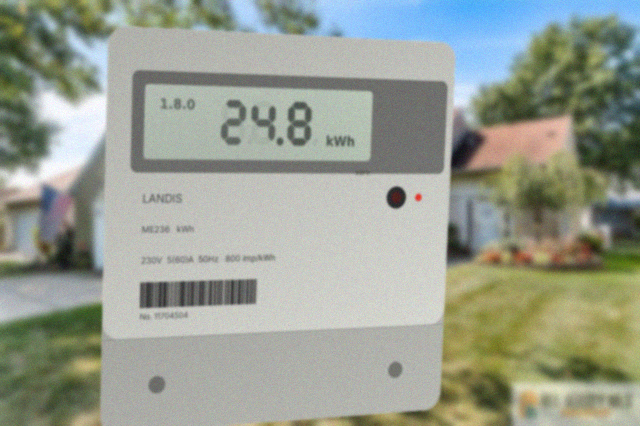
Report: **24.8** kWh
